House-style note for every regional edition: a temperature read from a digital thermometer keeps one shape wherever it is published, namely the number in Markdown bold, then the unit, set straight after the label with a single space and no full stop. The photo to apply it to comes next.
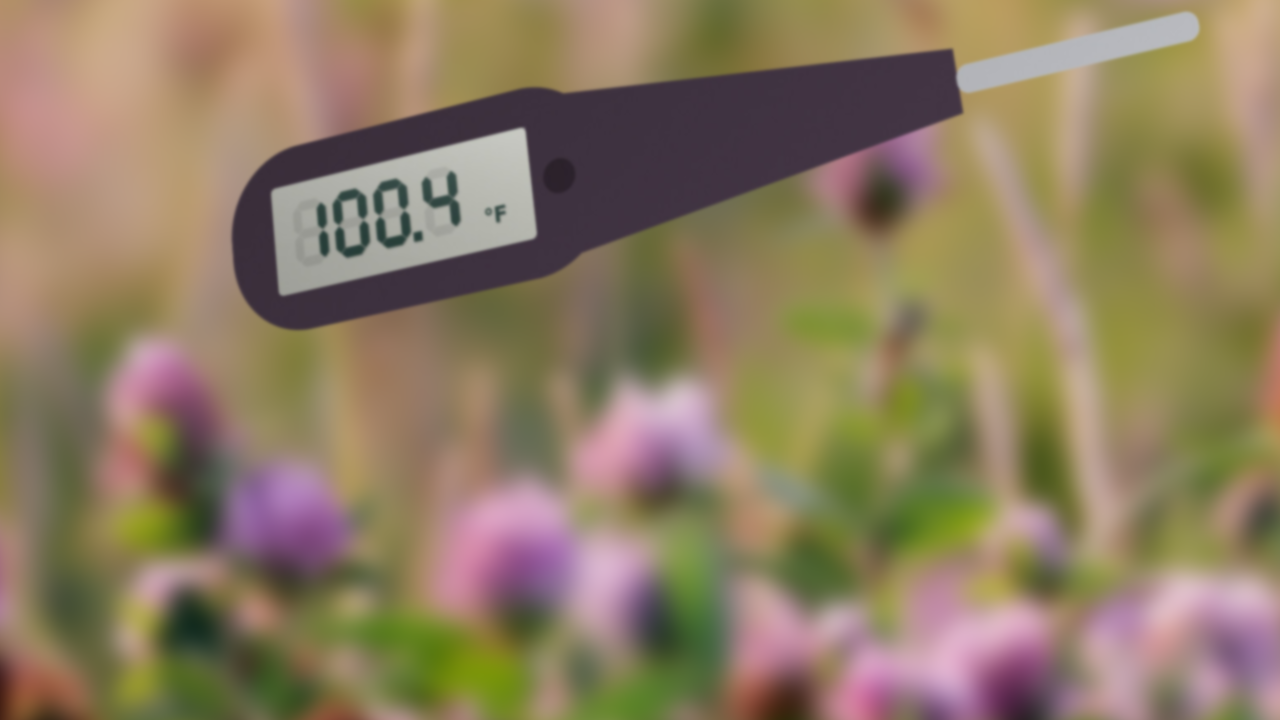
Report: **100.4** °F
